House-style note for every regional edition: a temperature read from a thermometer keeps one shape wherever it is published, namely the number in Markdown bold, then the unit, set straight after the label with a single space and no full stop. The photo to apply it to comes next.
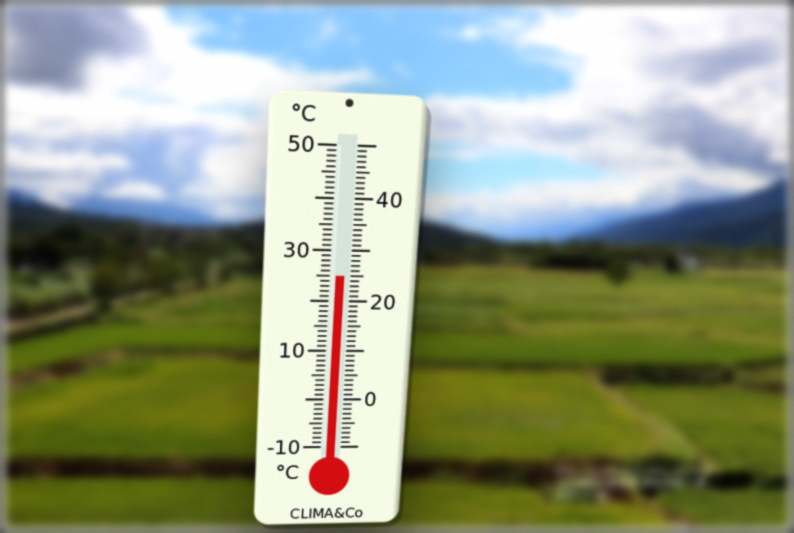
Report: **25** °C
